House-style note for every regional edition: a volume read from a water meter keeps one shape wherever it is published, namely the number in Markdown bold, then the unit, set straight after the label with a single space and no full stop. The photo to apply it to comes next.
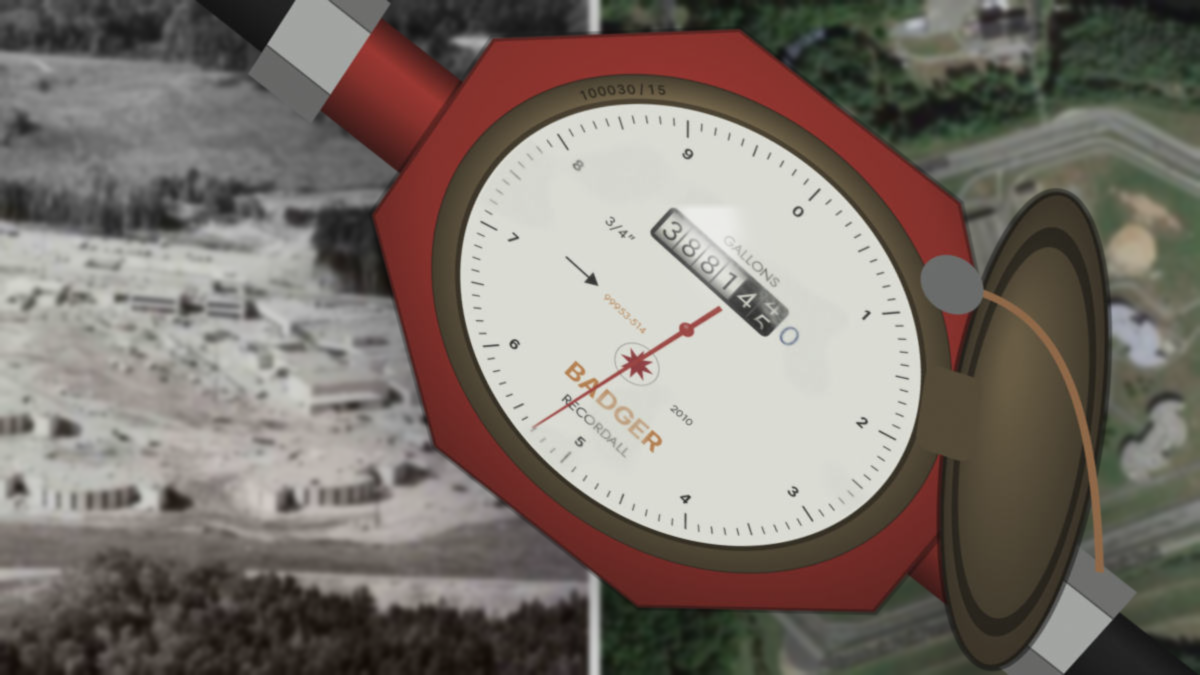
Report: **3881445.3** gal
